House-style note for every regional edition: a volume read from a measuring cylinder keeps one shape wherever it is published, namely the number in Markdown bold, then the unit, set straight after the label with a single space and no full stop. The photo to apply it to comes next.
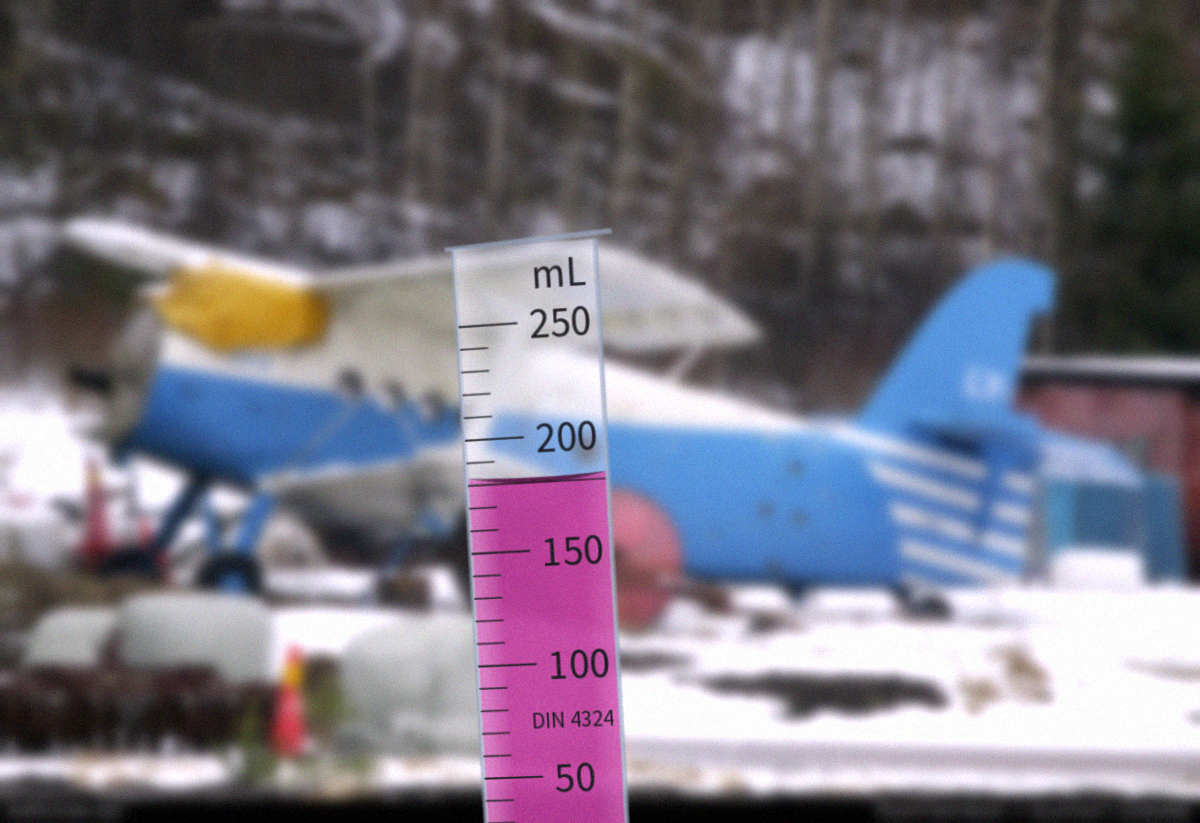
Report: **180** mL
